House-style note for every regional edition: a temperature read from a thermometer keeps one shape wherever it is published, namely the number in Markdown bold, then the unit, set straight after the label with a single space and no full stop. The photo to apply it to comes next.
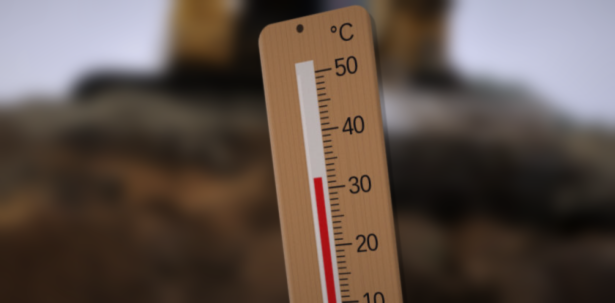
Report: **32** °C
